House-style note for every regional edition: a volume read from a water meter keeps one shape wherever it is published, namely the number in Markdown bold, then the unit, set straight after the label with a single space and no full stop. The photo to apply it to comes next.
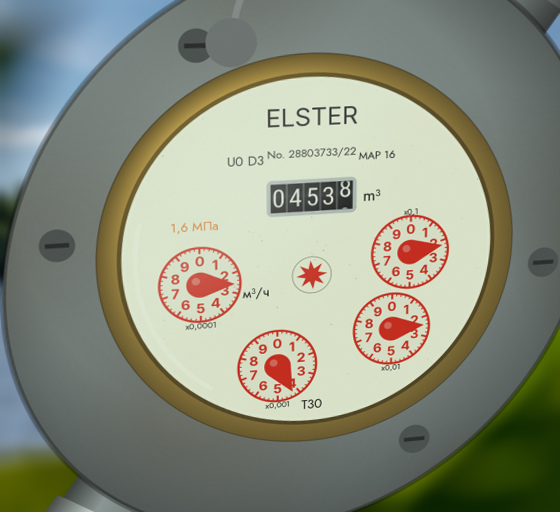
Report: **4538.2242** m³
